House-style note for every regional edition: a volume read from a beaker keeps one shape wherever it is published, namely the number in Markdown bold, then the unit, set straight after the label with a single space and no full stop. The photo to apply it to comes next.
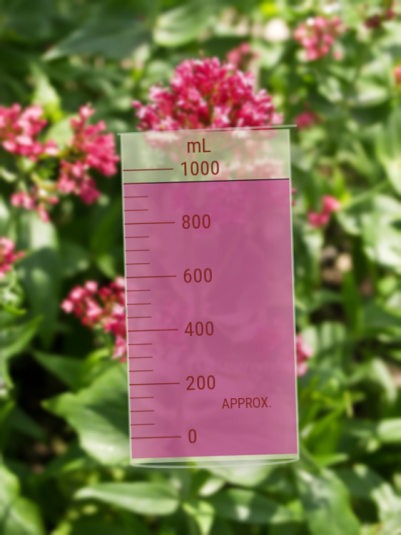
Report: **950** mL
